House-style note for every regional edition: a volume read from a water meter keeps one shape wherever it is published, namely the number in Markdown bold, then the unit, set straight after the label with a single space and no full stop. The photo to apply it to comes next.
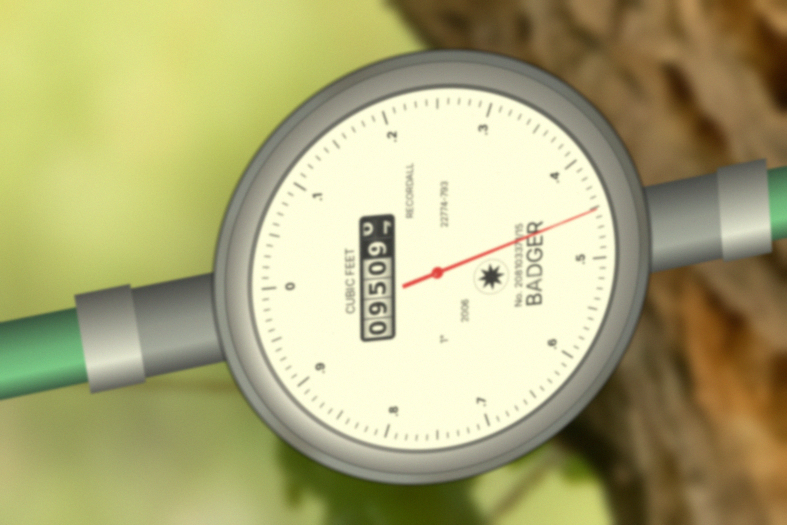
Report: **95096.45** ft³
